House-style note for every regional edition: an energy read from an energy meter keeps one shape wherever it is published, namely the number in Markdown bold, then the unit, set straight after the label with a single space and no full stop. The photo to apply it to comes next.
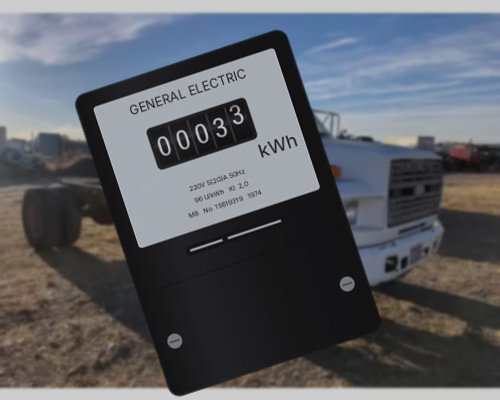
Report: **33** kWh
